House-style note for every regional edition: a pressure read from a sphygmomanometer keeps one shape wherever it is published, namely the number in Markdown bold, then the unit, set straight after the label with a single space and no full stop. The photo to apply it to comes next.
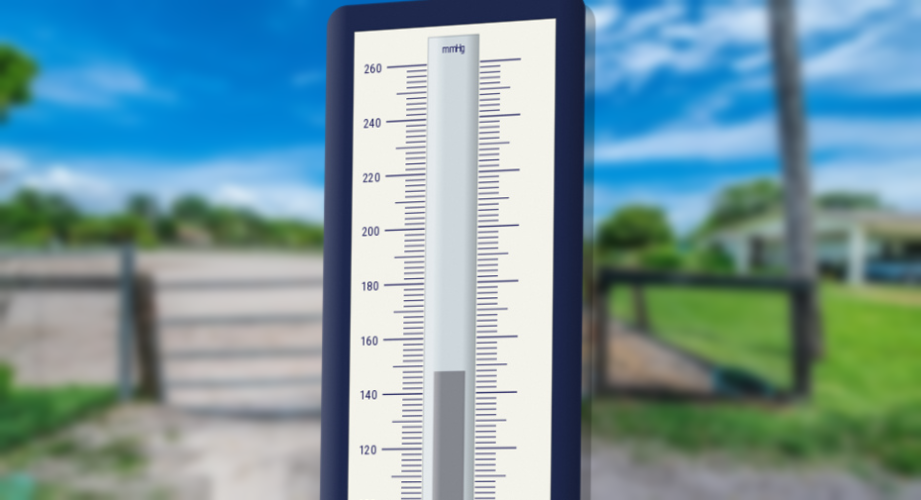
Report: **148** mmHg
